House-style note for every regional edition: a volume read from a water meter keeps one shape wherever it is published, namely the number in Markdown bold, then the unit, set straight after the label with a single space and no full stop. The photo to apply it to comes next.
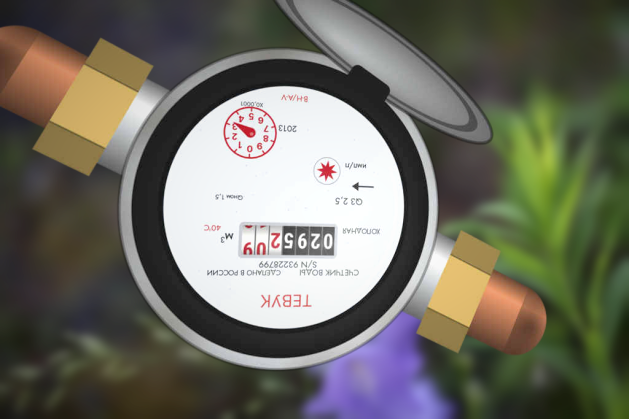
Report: **295.2093** m³
